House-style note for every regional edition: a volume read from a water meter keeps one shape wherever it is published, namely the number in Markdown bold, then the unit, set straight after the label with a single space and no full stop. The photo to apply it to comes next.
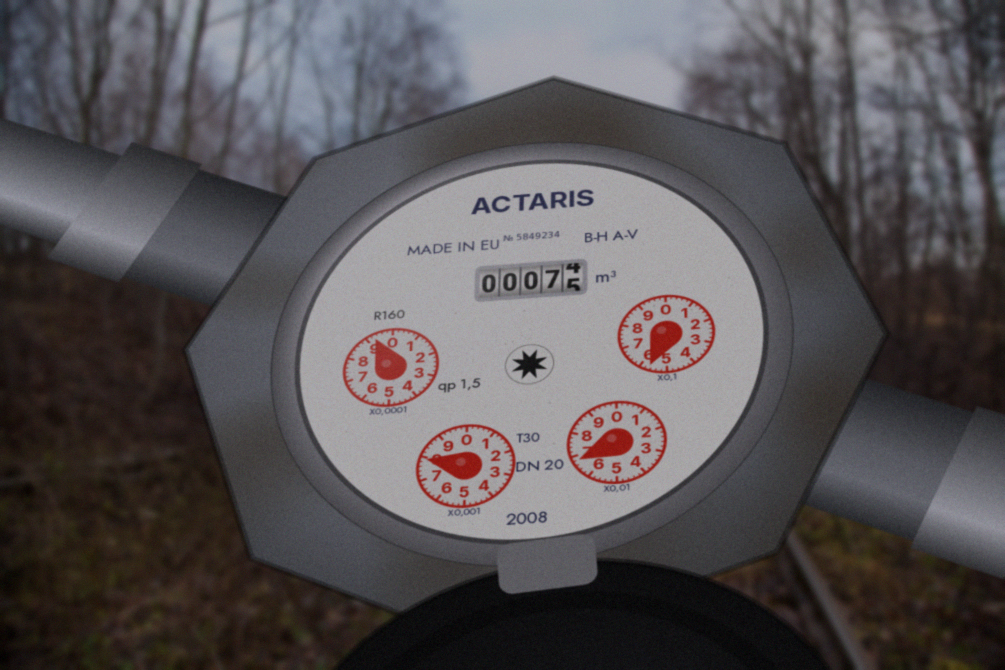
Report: **74.5679** m³
